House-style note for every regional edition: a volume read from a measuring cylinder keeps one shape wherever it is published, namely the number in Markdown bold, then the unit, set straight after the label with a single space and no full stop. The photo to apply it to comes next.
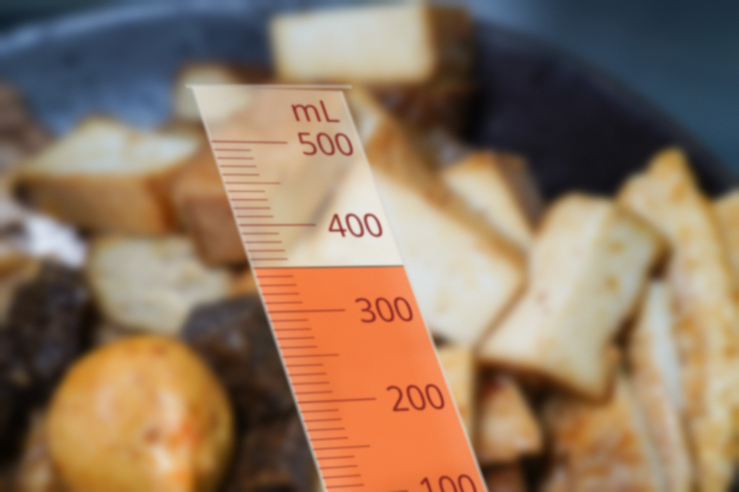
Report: **350** mL
